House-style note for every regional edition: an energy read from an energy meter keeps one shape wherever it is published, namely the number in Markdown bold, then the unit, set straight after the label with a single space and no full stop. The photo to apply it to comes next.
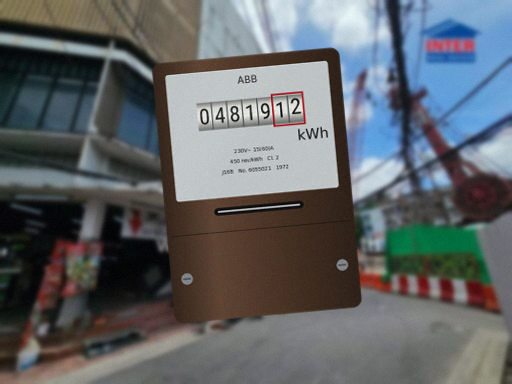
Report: **4819.12** kWh
